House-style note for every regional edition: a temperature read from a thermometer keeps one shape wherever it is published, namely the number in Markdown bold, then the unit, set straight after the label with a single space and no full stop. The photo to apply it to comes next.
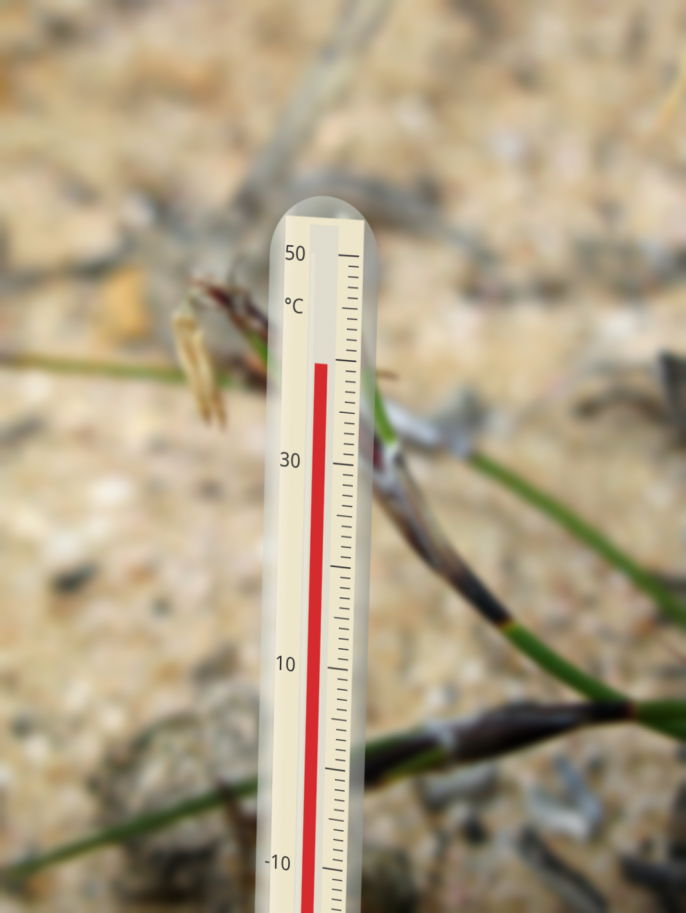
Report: **39.5** °C
